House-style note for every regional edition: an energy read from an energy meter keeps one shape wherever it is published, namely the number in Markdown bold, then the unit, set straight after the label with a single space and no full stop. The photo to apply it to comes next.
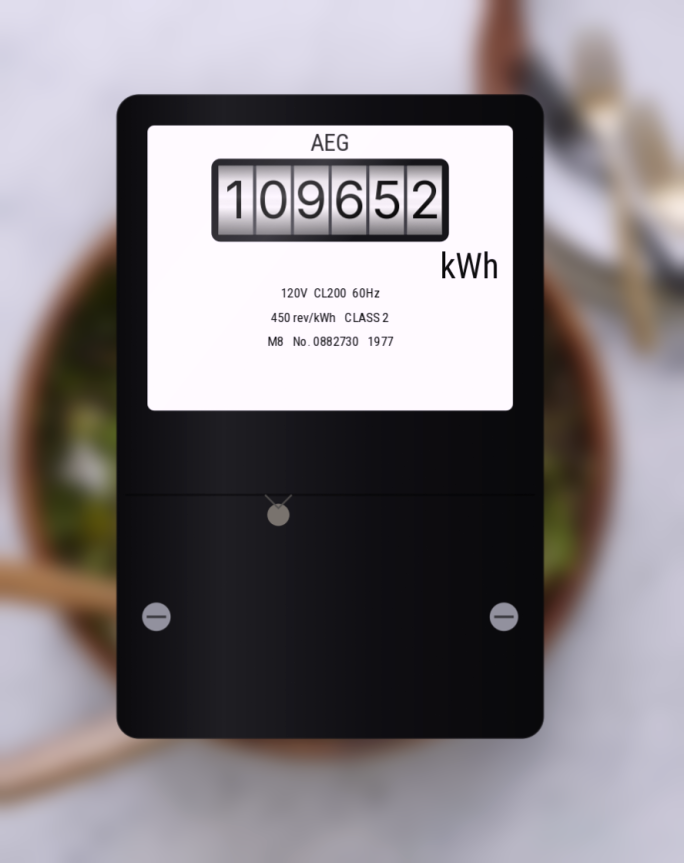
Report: **109652** kWh
